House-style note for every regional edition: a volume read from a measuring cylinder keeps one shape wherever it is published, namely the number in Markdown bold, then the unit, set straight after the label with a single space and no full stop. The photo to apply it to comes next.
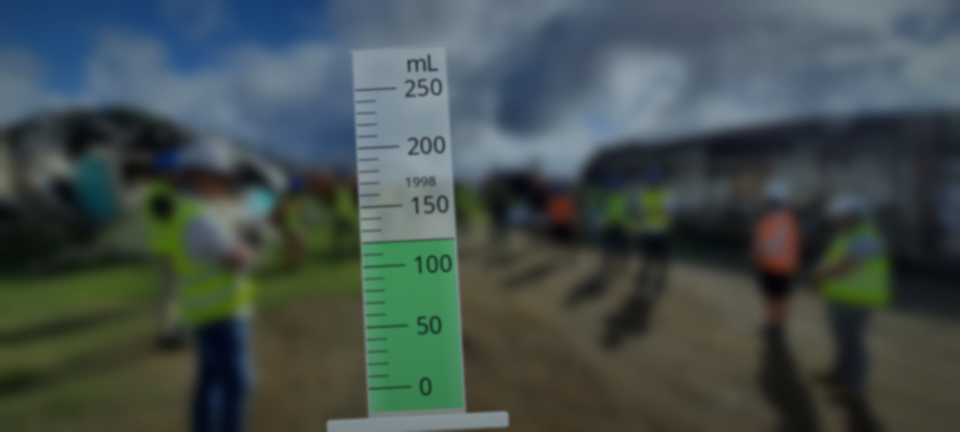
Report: **120** mL
